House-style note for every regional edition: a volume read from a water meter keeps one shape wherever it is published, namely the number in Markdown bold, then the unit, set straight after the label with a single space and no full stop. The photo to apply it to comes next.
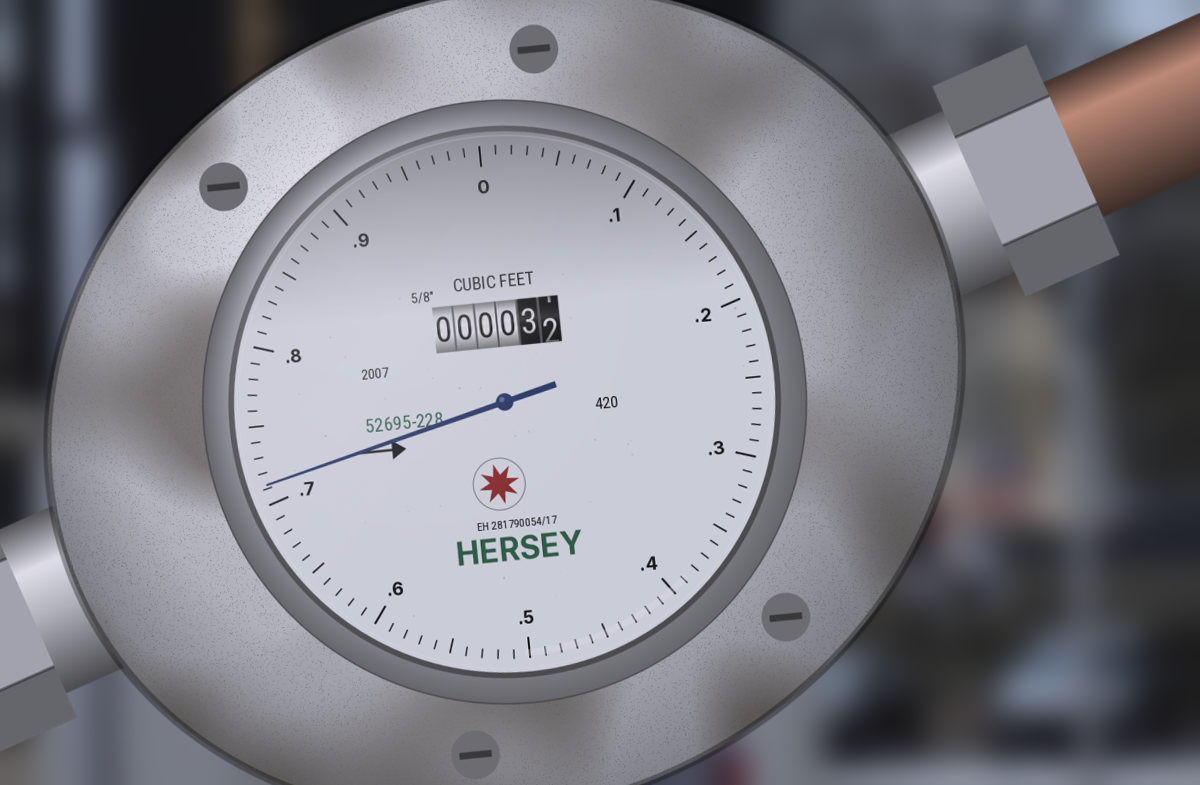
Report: **31.71** ft³
